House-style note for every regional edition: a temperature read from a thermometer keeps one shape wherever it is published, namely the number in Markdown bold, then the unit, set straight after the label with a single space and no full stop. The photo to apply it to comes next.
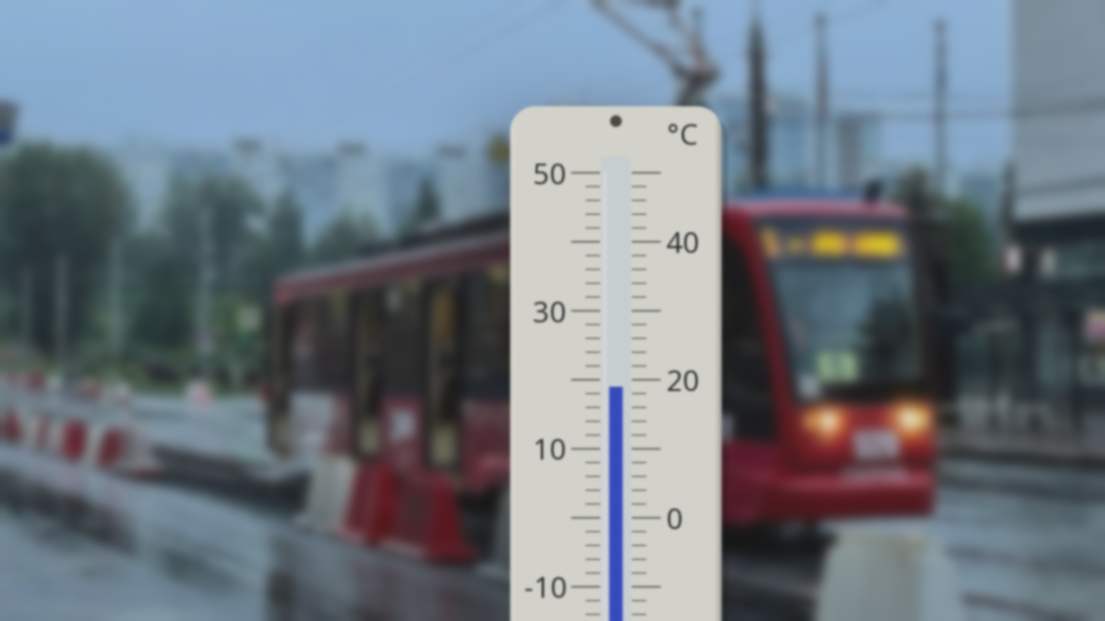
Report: **19** °C
